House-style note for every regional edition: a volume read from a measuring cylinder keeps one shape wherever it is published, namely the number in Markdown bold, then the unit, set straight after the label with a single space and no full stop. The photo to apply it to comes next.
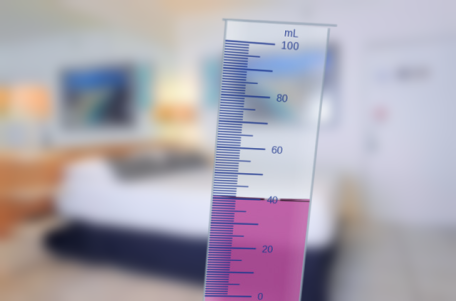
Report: **40** mL
